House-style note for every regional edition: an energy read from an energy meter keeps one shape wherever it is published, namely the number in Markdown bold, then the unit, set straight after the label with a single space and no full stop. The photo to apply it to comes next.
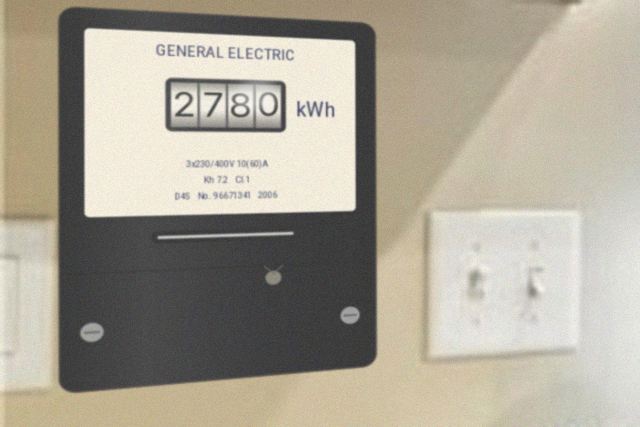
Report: **2780** kWh
